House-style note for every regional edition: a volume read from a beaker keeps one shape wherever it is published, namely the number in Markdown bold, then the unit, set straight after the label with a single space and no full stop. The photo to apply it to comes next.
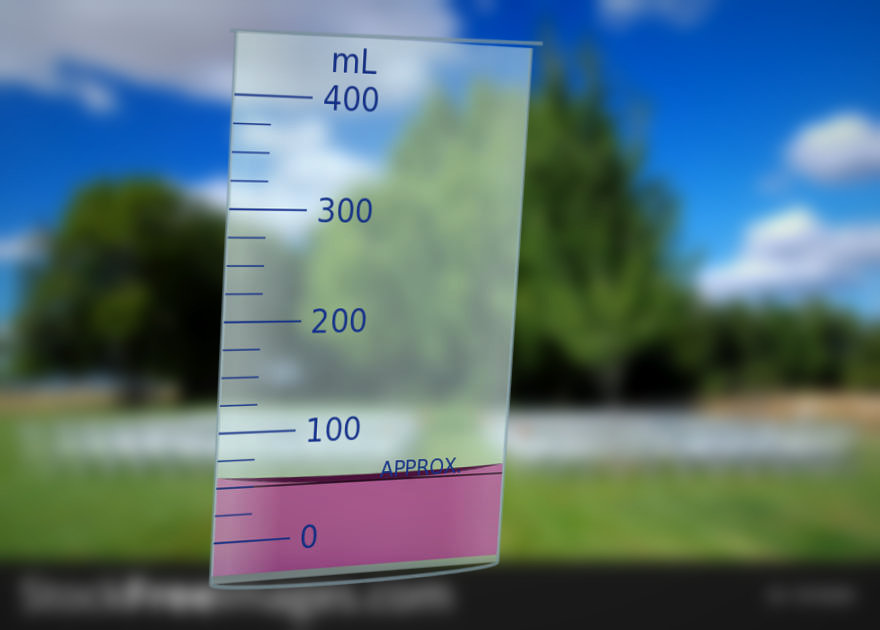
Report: **50** mL
